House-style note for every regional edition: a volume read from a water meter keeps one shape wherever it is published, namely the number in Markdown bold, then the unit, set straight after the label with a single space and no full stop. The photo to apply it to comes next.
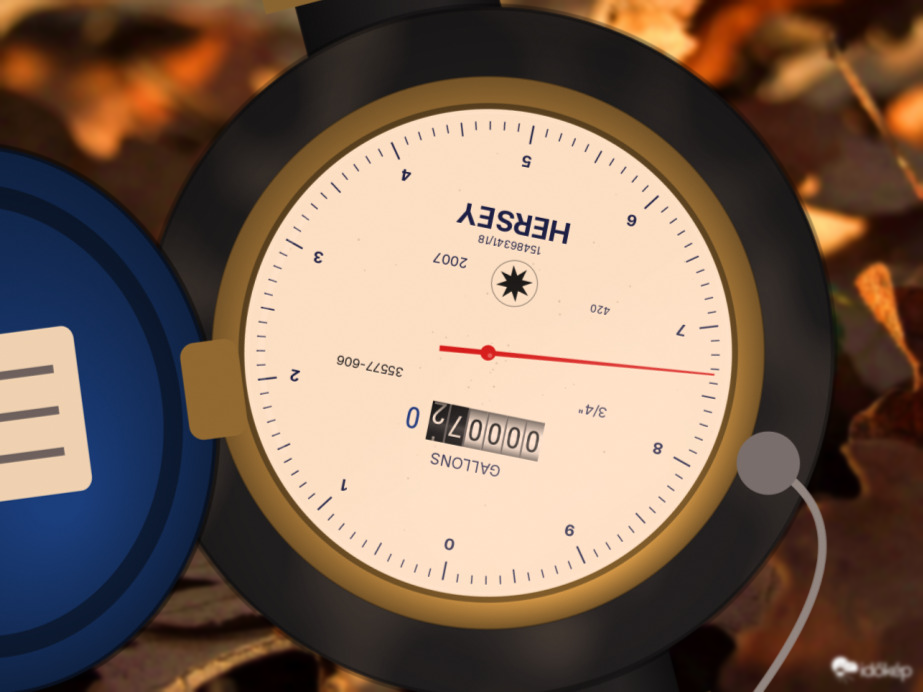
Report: **717.3** gal
